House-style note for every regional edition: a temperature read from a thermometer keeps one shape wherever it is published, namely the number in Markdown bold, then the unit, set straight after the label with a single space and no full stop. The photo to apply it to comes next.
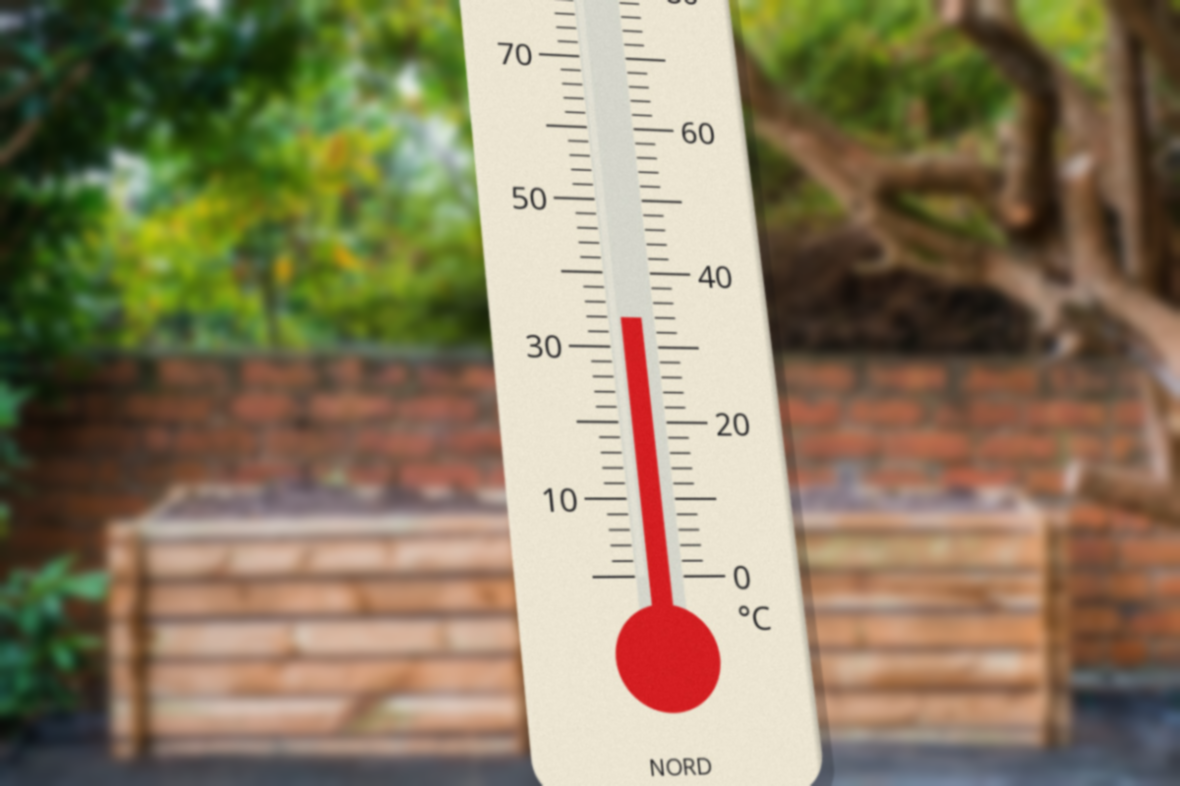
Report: **34** °C
